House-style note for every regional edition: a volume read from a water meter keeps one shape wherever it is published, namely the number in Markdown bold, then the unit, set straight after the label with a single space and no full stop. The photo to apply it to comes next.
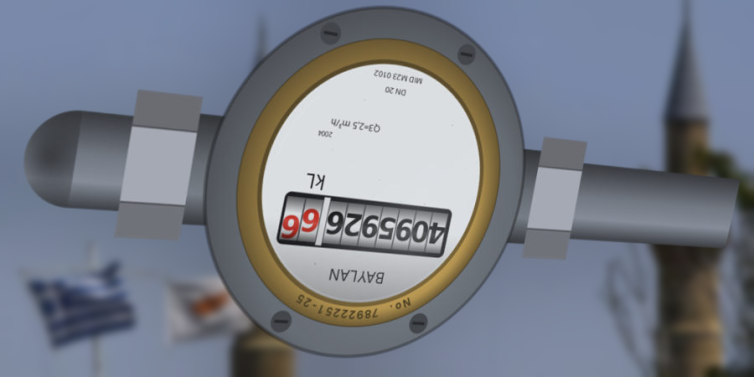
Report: **4095926.66** kL
